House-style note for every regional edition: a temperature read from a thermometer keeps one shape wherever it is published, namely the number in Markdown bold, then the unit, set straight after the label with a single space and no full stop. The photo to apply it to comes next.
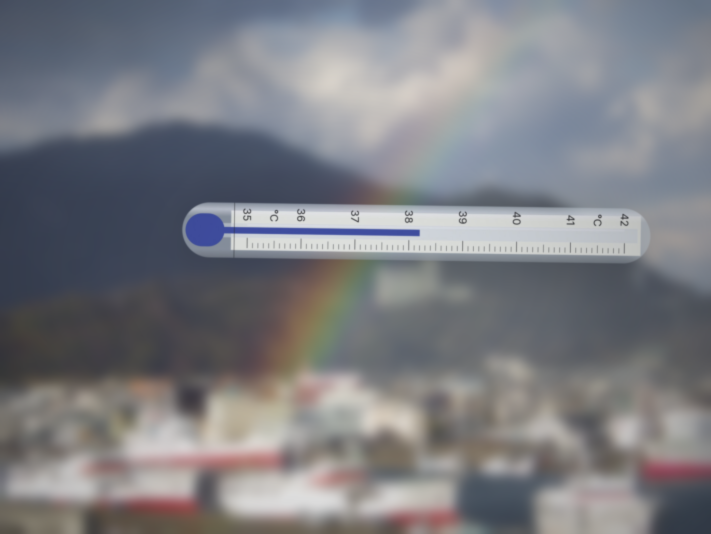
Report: **38.2** °C
